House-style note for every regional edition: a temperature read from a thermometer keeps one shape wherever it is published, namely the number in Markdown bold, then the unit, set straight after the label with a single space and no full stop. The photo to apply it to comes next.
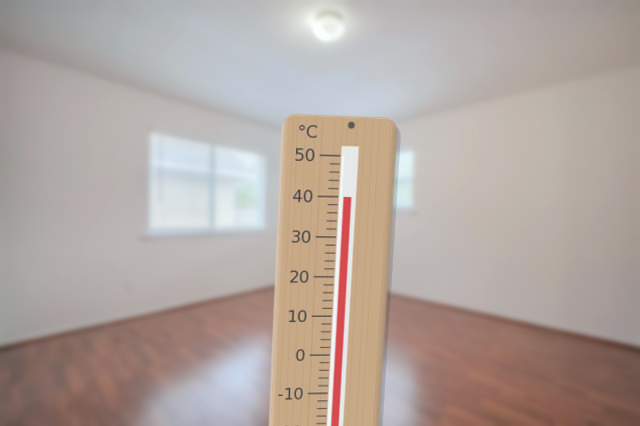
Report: **40** °C
